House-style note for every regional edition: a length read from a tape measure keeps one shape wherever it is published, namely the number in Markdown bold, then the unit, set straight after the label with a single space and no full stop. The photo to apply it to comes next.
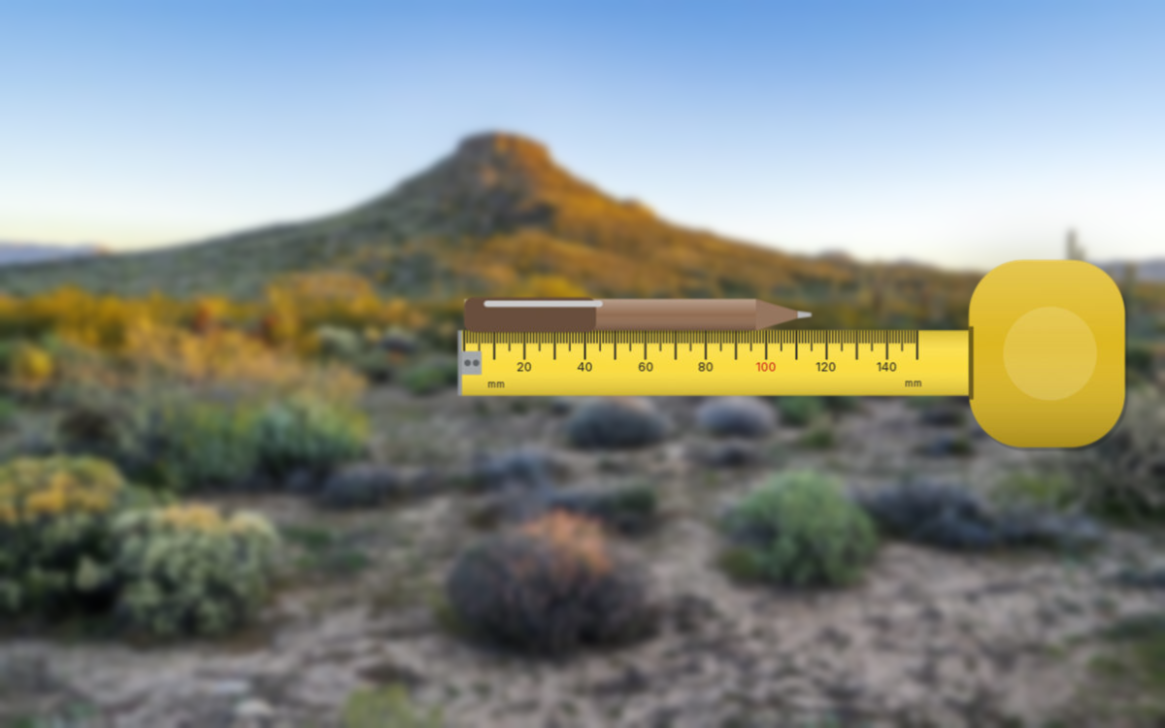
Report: **115** mm
